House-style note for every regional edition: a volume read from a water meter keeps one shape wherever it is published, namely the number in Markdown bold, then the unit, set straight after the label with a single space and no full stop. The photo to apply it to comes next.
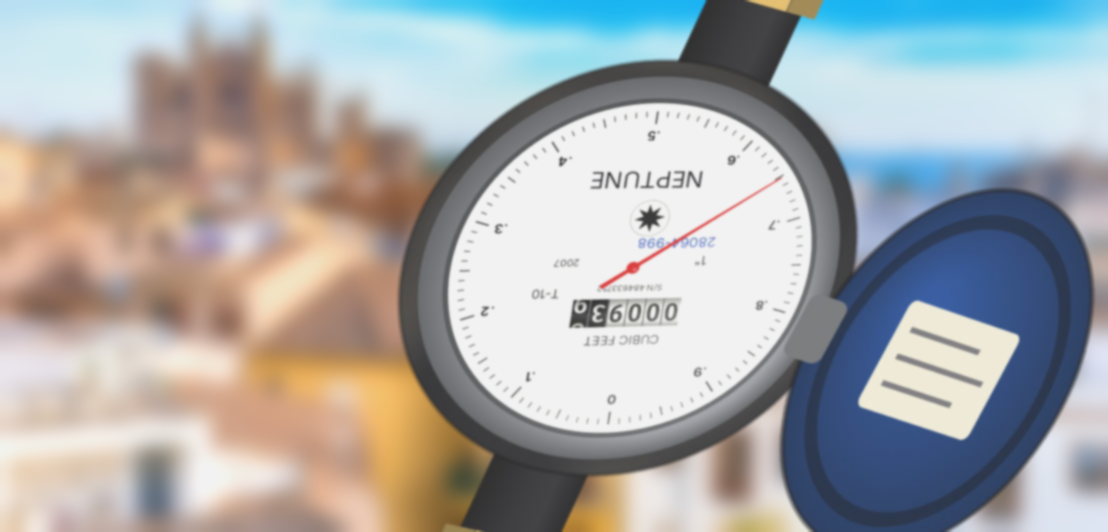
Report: **938.65** ft³
